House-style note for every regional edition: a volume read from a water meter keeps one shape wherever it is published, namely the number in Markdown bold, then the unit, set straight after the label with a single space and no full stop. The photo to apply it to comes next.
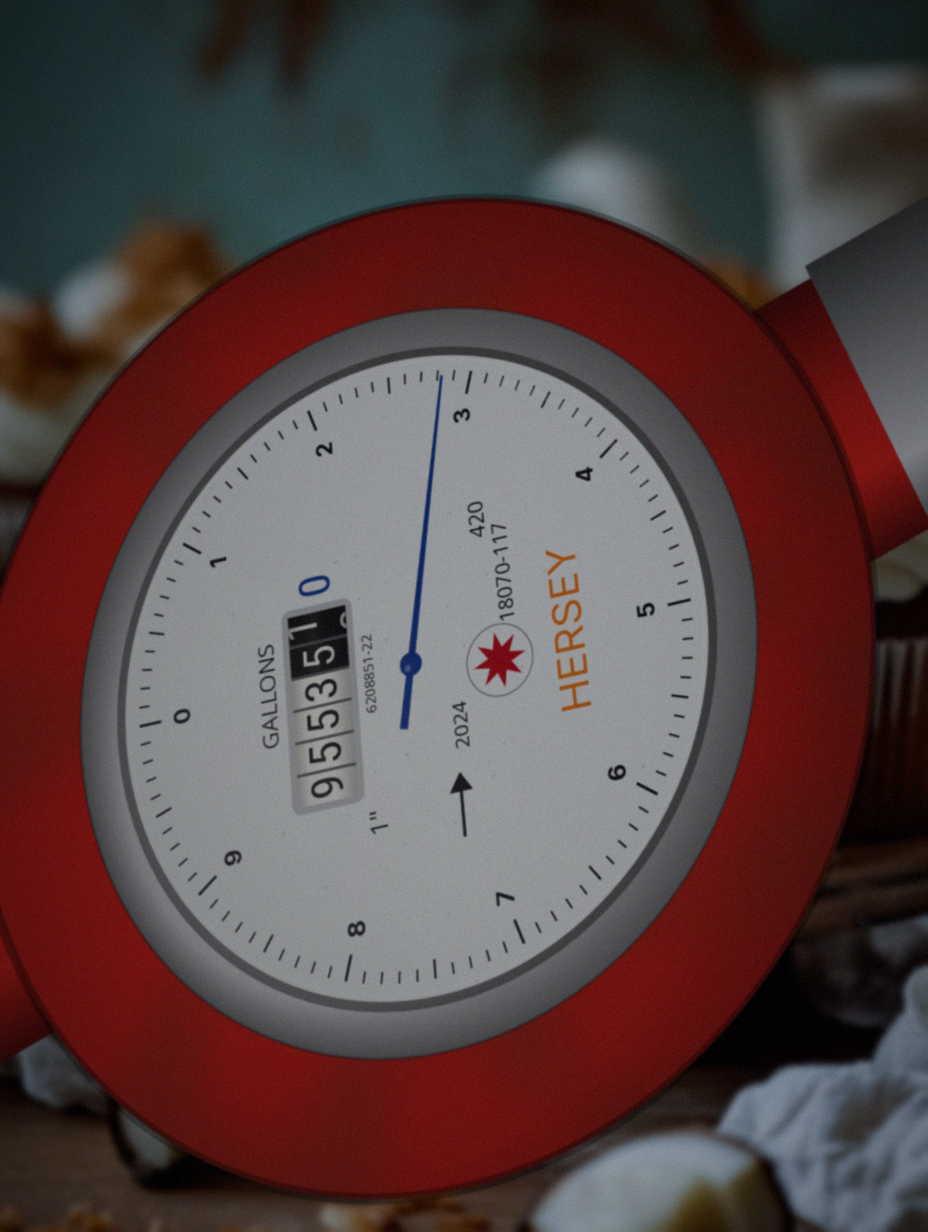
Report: **9553512.8** gal
